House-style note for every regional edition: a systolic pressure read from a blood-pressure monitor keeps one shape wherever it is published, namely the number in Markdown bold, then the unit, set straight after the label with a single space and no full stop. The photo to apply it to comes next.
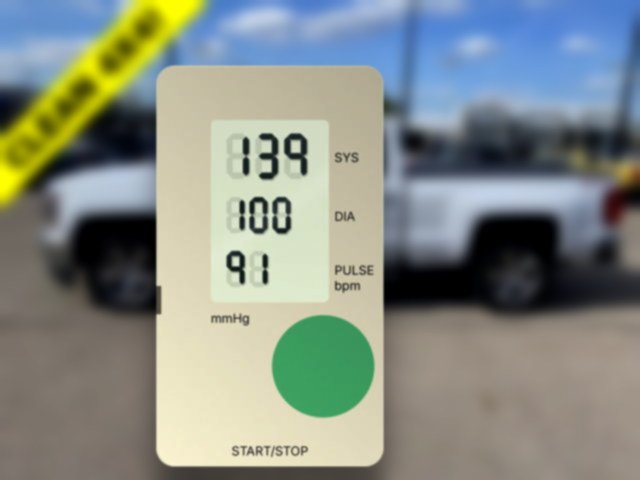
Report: **139** mmHg
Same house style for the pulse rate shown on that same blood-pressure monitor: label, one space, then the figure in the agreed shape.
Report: **91** bpm
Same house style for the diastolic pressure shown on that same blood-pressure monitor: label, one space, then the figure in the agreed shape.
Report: **100** mmHg
